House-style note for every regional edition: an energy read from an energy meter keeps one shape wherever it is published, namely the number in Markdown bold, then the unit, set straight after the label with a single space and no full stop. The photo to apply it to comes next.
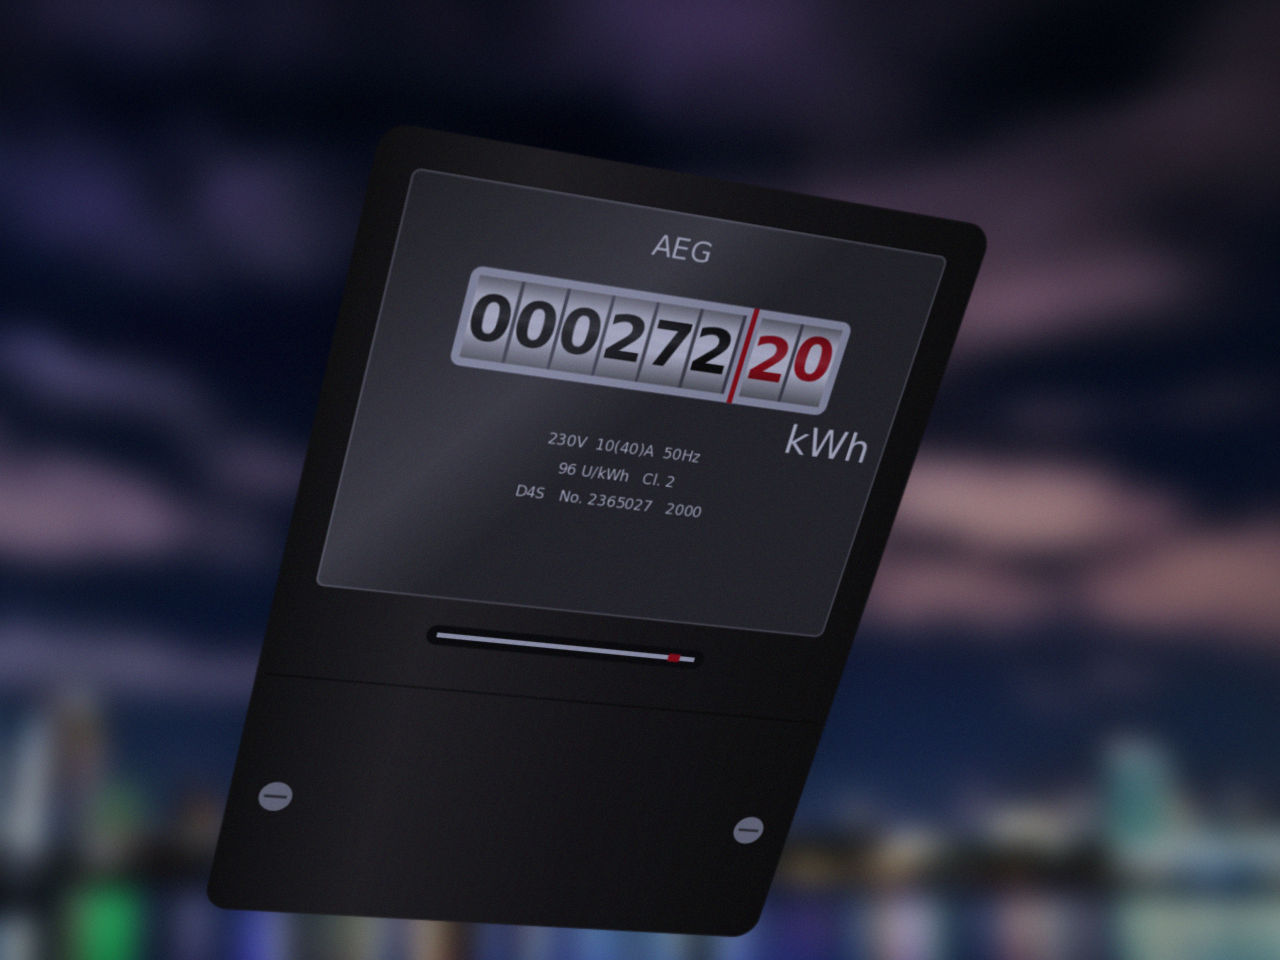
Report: **272.20** kWh
